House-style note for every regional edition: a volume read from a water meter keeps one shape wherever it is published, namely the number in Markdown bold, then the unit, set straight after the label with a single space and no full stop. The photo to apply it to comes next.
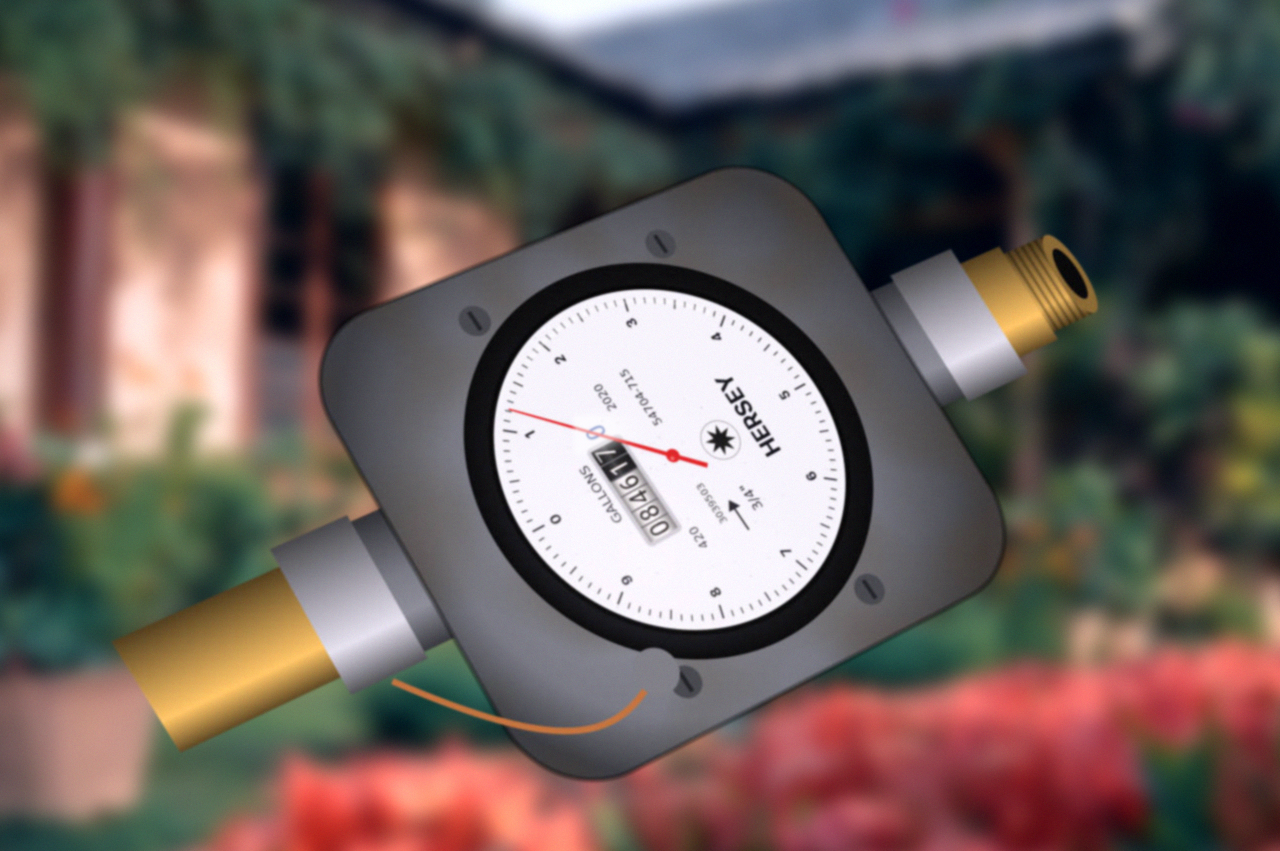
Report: **846171.2** gal
